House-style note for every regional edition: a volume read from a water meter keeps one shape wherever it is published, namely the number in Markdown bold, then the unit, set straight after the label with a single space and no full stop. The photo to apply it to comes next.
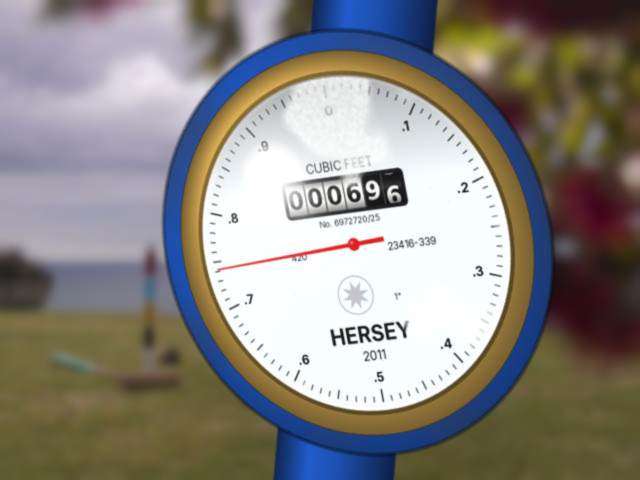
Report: **695.74** ft³
